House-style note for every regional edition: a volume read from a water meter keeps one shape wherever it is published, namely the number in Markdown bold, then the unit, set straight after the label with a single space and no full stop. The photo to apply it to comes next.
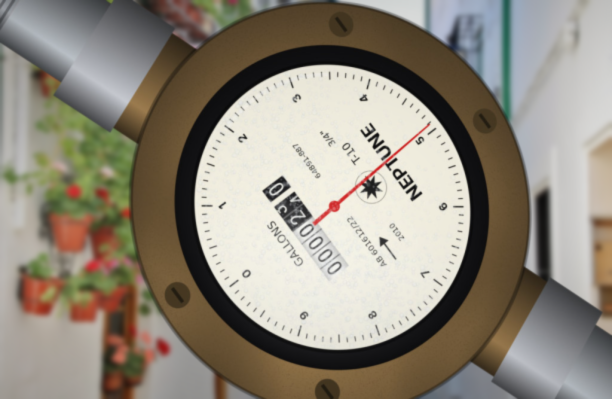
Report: **234.9** gal
